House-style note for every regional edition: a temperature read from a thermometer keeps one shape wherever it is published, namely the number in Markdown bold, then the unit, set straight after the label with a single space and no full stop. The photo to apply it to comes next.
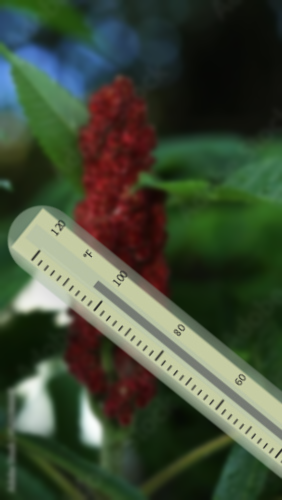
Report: **104** °F
